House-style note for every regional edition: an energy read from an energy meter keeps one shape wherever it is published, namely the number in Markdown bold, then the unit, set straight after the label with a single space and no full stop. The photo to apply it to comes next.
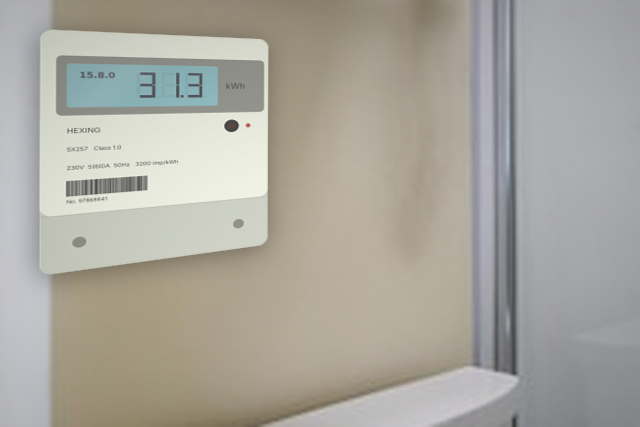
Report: **31.3** kWh
